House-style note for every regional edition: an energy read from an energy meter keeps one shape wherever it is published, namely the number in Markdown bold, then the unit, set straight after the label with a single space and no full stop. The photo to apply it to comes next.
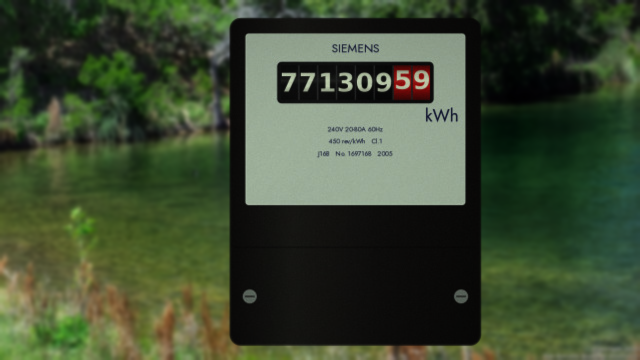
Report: **771309.59** kWh
